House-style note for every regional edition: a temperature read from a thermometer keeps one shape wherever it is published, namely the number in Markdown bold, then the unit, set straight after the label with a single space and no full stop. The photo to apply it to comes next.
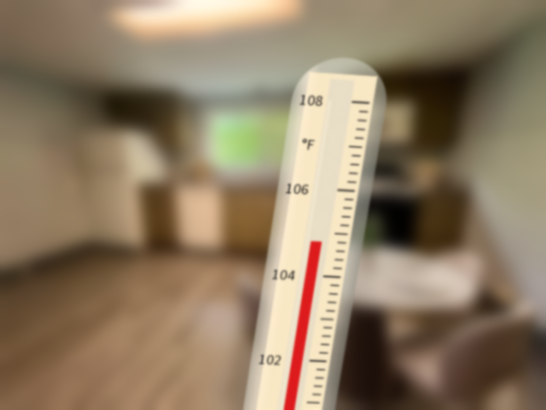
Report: **104.8** °F
